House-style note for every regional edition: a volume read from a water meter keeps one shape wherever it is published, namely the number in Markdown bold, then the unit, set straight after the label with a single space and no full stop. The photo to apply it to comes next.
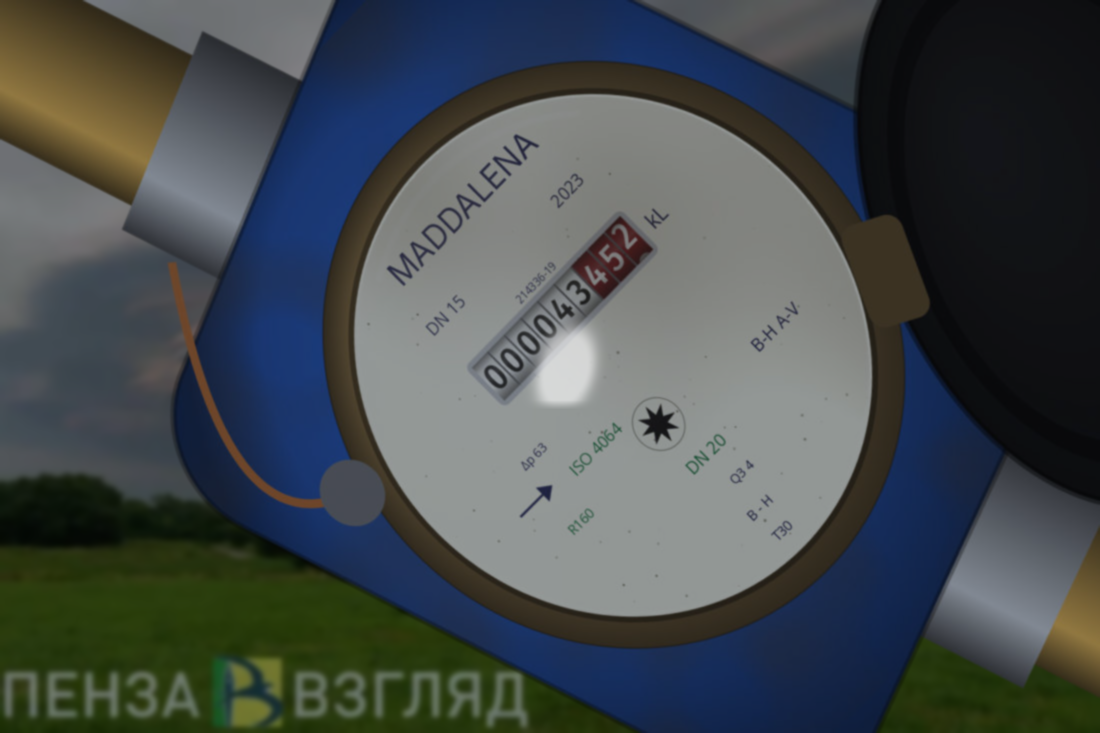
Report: **43.452** kL
